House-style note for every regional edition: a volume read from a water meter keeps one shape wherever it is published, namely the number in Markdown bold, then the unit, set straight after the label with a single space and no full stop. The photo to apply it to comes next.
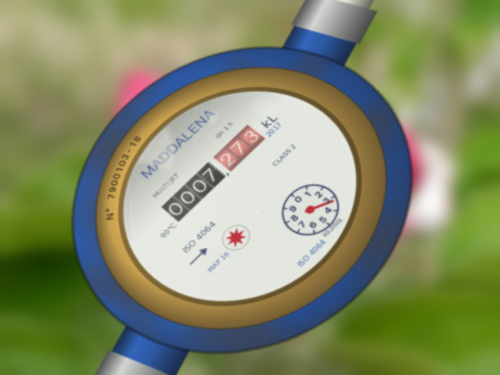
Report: **7.2733** kL
